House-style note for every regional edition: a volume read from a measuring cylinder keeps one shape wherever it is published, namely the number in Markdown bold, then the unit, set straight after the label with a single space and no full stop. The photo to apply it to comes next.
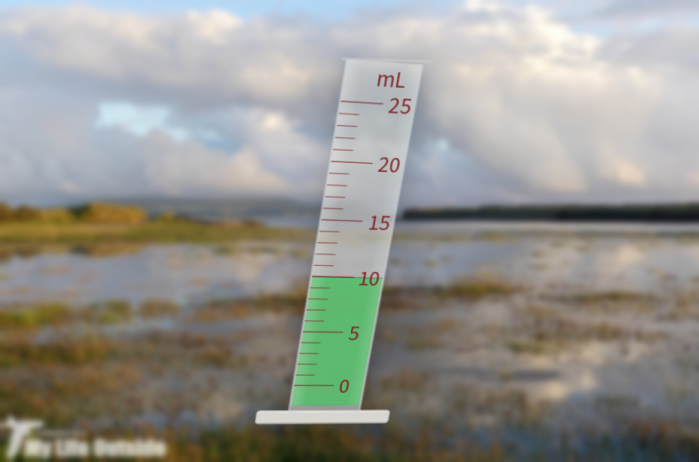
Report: **10** mL
